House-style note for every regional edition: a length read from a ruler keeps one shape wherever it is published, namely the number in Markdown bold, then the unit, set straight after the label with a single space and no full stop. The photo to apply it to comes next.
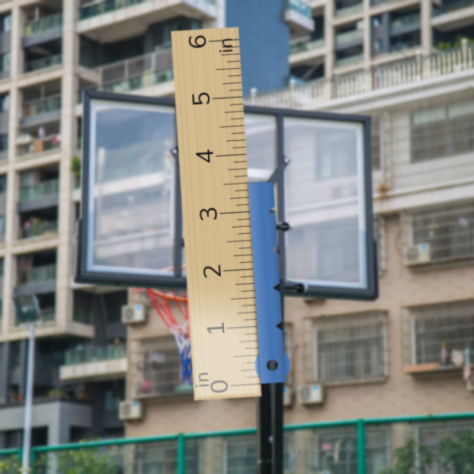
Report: **3.5** in
